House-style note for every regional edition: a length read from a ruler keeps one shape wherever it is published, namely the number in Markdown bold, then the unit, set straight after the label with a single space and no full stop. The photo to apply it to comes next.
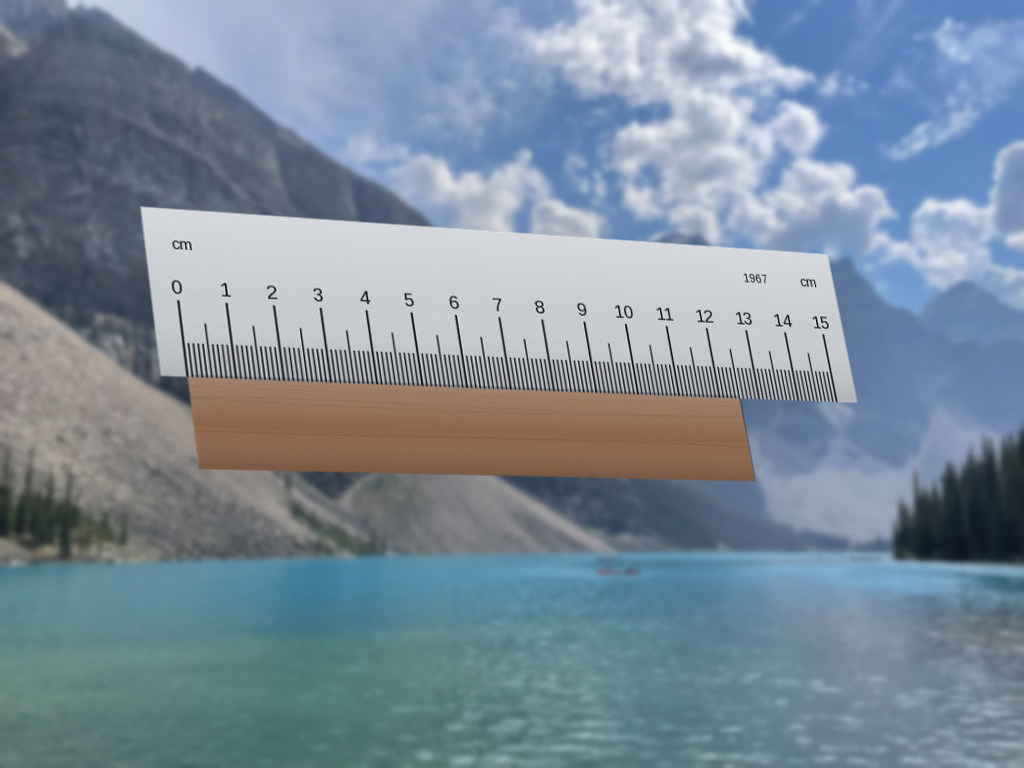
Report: **12.5** cm
